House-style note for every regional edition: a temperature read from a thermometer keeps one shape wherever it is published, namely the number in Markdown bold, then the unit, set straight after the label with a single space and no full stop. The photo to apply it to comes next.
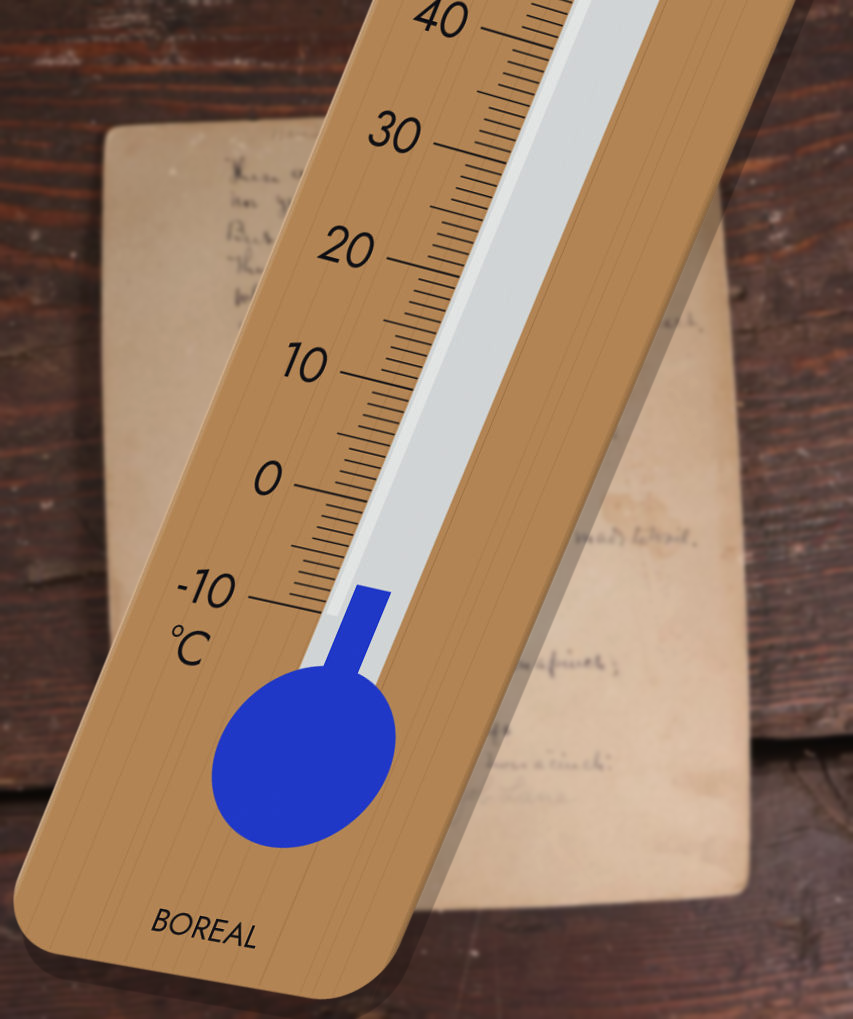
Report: **-7** °C
